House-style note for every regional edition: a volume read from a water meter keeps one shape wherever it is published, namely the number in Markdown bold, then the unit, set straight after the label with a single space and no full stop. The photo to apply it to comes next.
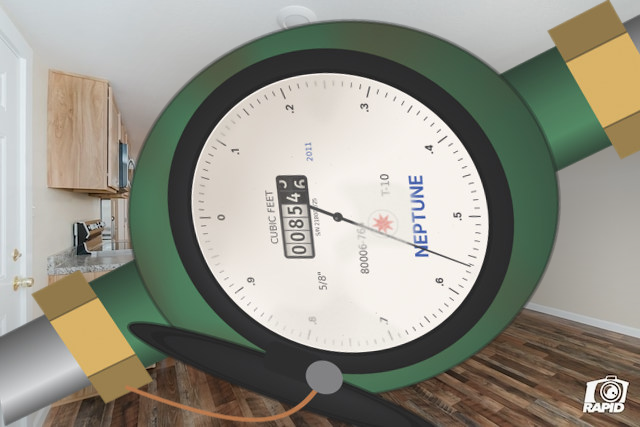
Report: **8545.56** ft³
